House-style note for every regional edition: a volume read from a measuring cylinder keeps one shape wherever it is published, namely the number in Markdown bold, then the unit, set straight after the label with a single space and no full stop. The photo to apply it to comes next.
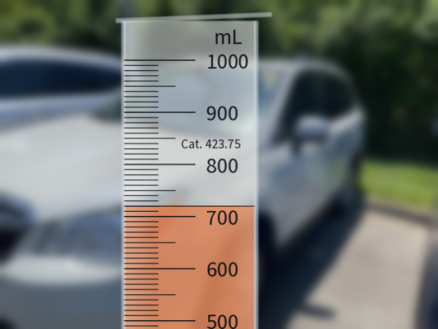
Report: **720** mL
